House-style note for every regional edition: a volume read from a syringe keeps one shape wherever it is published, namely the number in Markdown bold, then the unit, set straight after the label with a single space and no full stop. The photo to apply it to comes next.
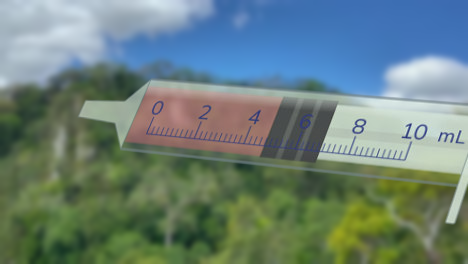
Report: **4.8** mL
